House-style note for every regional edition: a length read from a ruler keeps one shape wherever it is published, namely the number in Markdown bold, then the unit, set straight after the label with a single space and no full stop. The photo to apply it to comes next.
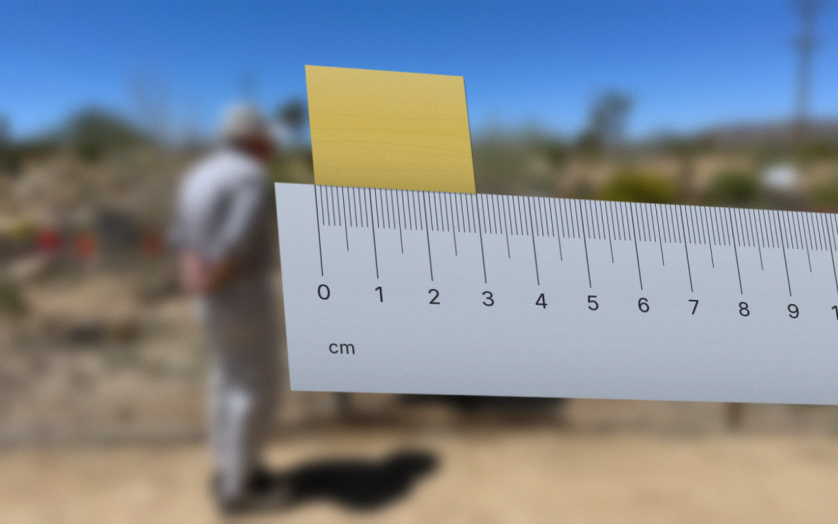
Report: **3** cm
